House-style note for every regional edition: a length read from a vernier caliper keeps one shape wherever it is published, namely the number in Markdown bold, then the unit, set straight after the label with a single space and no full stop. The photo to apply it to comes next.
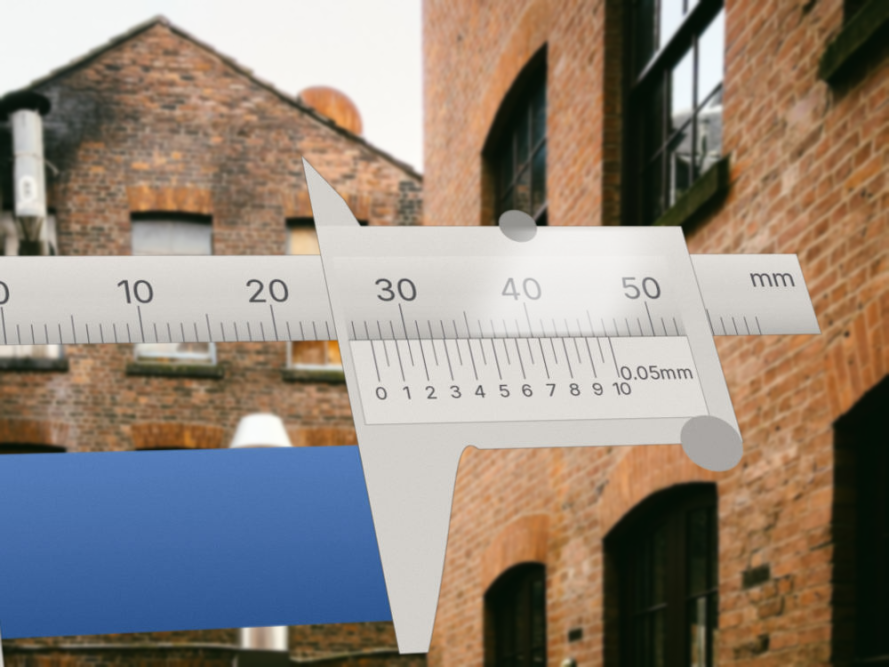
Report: **27.2** mm
